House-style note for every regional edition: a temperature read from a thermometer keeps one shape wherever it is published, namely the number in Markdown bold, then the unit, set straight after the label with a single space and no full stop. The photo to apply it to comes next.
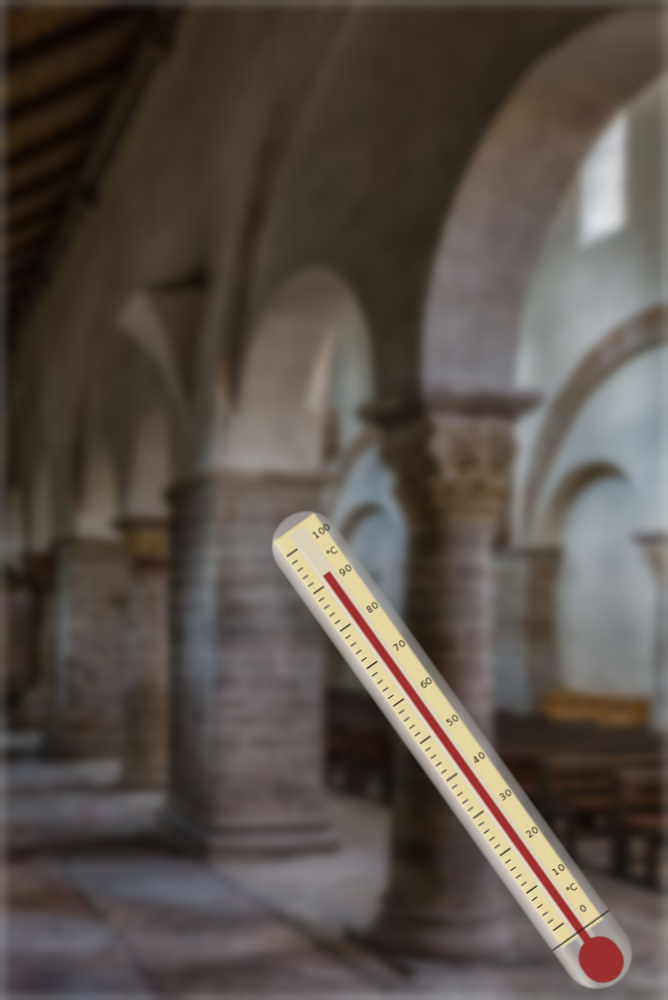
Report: **92** °C
